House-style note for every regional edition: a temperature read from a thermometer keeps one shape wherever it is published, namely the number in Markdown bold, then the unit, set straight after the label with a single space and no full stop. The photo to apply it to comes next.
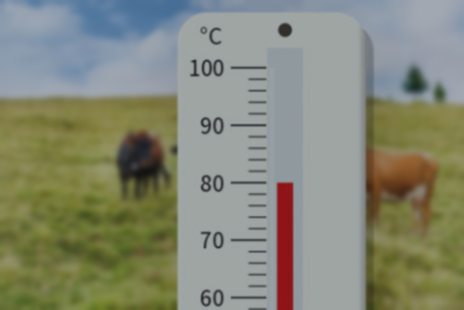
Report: **80** °C
